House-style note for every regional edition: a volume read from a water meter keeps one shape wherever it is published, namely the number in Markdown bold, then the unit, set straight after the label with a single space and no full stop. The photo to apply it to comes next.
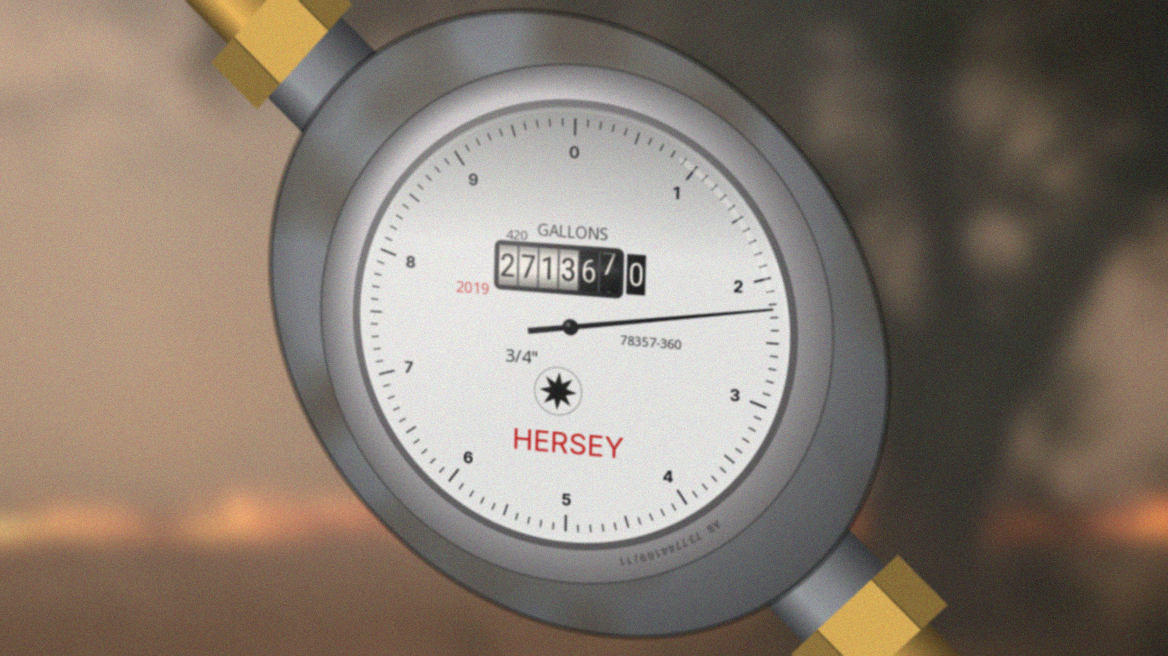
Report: **2713672.2** gal
